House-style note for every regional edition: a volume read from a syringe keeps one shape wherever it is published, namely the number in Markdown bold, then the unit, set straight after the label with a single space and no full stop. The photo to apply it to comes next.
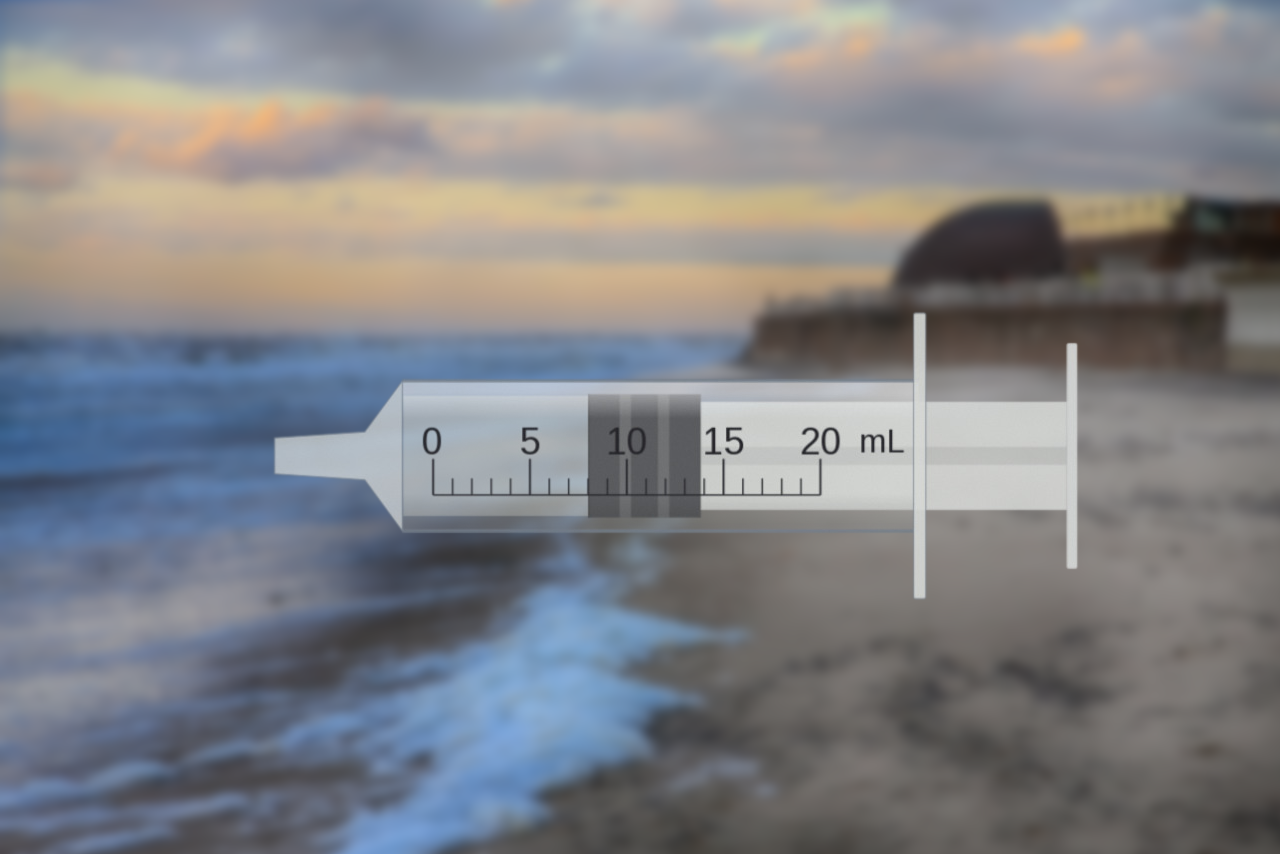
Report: **8** mL
